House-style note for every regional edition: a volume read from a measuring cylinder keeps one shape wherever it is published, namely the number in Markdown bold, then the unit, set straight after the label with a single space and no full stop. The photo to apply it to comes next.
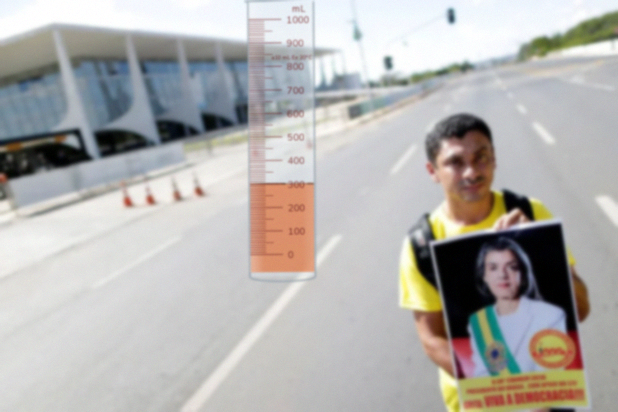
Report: **300** mL
